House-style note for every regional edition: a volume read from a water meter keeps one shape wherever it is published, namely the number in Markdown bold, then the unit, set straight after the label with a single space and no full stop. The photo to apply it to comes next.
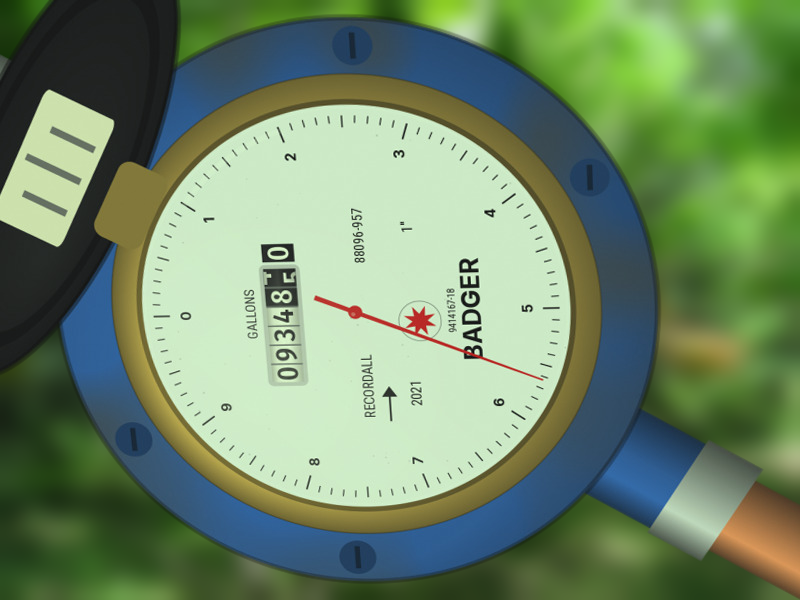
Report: **934845.6** gal
